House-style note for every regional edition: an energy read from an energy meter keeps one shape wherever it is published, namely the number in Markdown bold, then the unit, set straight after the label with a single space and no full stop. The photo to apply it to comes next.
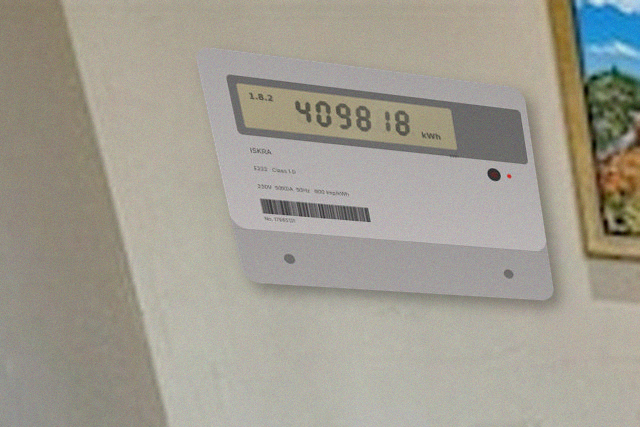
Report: **409818** kWh
